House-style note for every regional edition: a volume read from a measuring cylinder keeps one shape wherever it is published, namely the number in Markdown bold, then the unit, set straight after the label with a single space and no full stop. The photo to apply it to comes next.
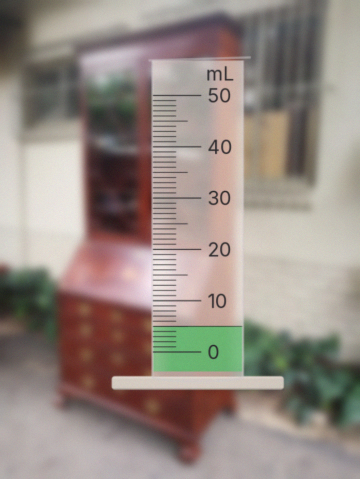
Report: **5** mL
